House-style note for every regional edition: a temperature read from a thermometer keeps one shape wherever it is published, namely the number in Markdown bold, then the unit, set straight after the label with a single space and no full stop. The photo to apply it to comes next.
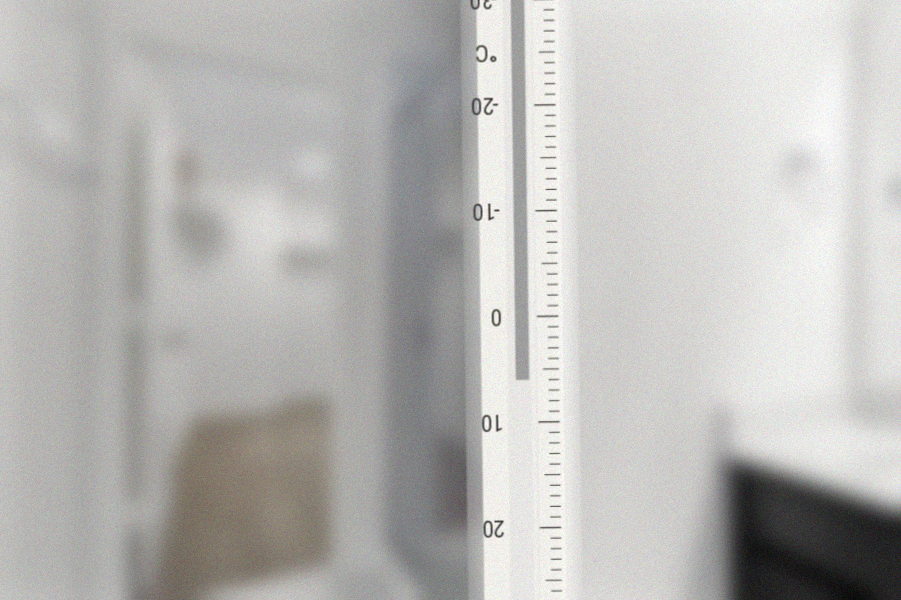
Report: **6** °C
